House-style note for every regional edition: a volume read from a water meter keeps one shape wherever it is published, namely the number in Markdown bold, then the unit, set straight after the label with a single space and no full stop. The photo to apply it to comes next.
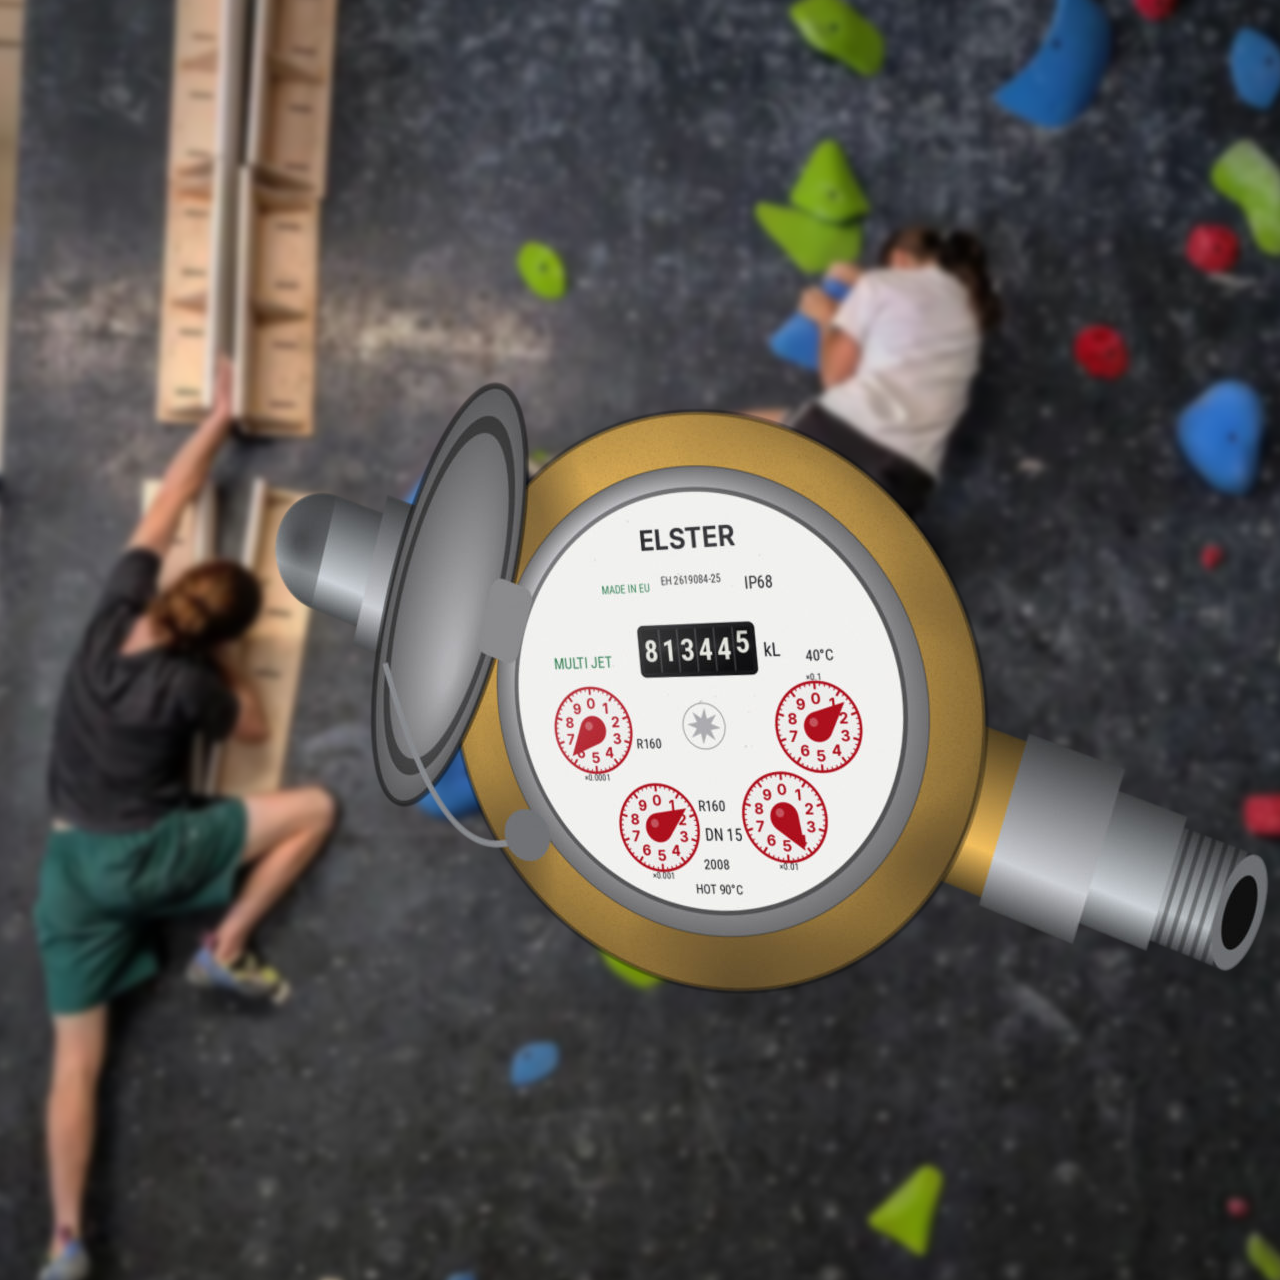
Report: **813445.1416** kL
